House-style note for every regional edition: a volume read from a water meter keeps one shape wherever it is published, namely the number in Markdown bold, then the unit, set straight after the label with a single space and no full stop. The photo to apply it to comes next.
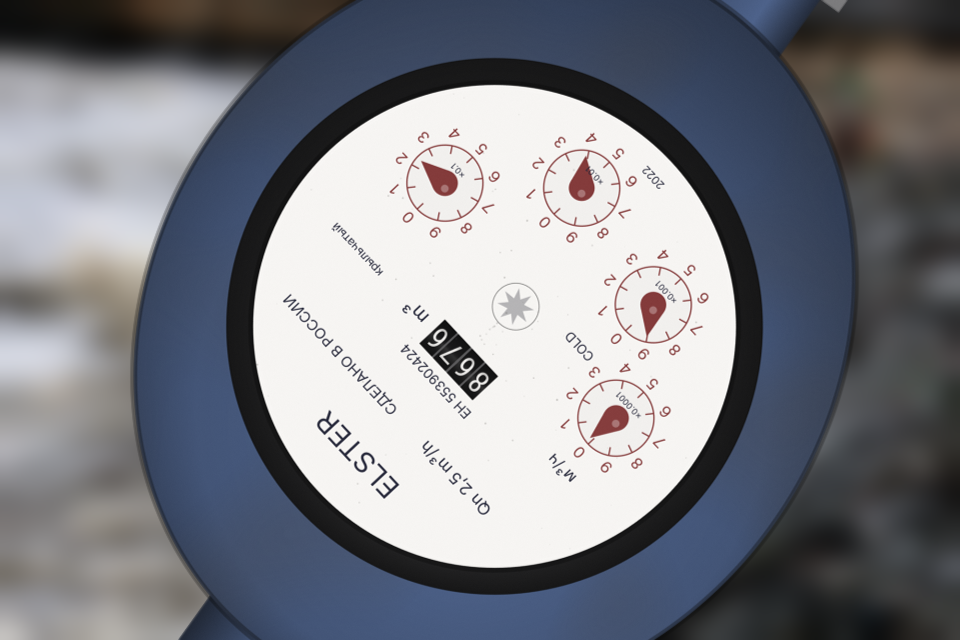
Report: **8676.2390** m³
